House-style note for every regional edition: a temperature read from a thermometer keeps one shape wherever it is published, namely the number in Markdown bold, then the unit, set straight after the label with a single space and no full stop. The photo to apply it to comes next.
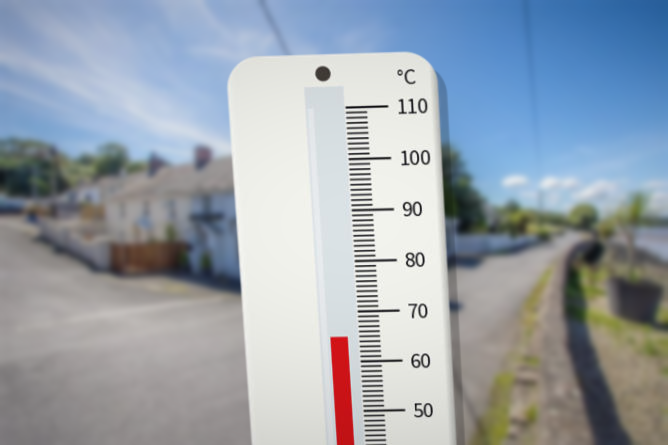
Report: **65** °C
